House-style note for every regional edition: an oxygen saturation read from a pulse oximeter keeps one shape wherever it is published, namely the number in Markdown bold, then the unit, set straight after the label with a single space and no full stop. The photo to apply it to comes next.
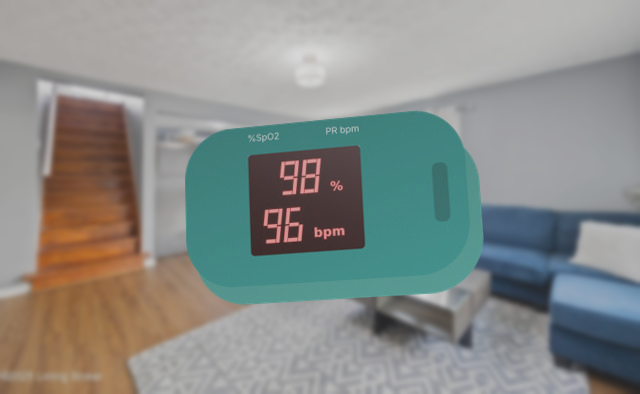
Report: **98** %
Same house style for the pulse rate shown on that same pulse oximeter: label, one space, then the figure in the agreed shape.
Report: **96** bpm
